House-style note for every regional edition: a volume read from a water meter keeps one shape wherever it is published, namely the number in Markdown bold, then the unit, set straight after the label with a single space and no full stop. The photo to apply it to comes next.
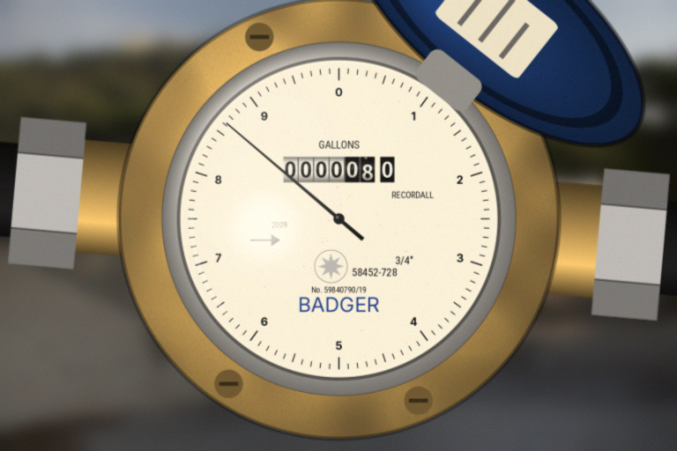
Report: **78.6** gal
